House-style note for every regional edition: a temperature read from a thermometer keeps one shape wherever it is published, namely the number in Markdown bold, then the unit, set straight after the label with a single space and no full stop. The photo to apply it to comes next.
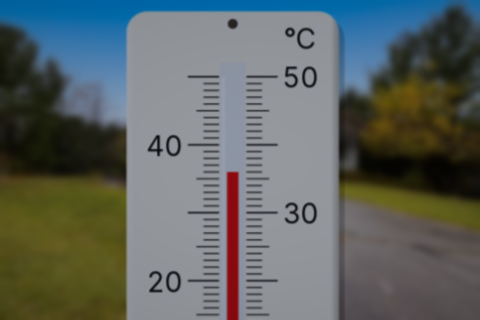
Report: **36** °C
